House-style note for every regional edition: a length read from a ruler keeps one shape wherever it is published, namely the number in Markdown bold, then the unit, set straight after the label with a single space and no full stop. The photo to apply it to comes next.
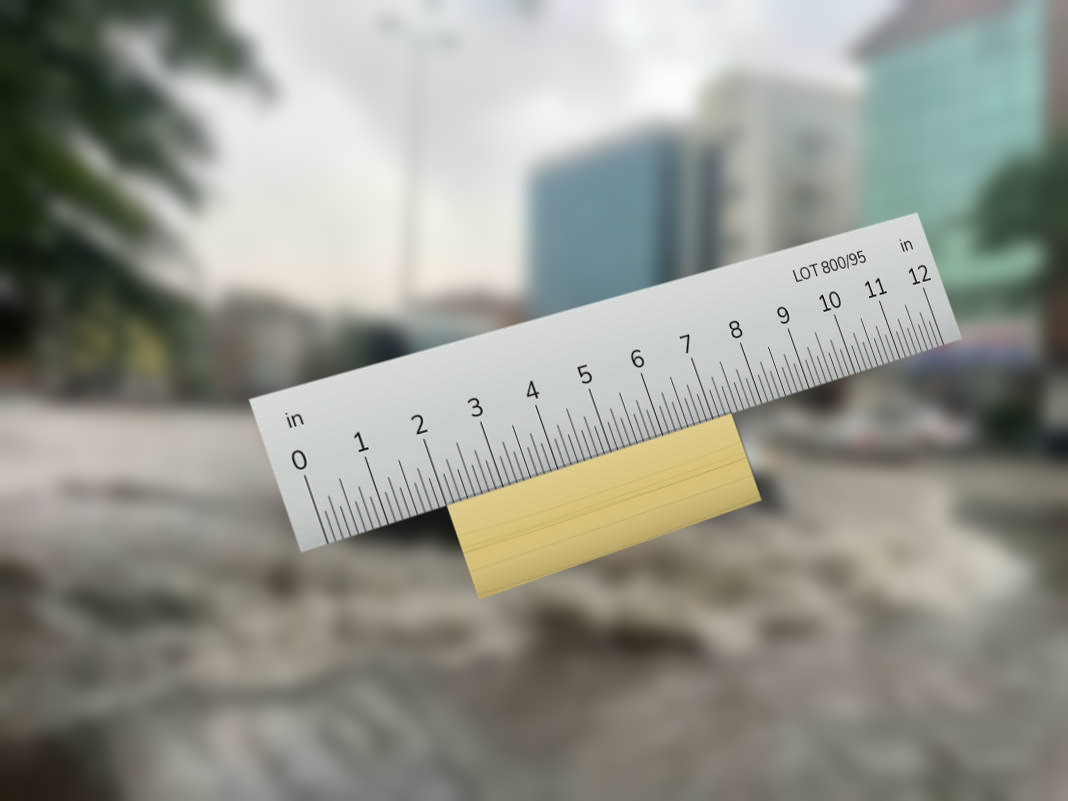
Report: **5.375** in
